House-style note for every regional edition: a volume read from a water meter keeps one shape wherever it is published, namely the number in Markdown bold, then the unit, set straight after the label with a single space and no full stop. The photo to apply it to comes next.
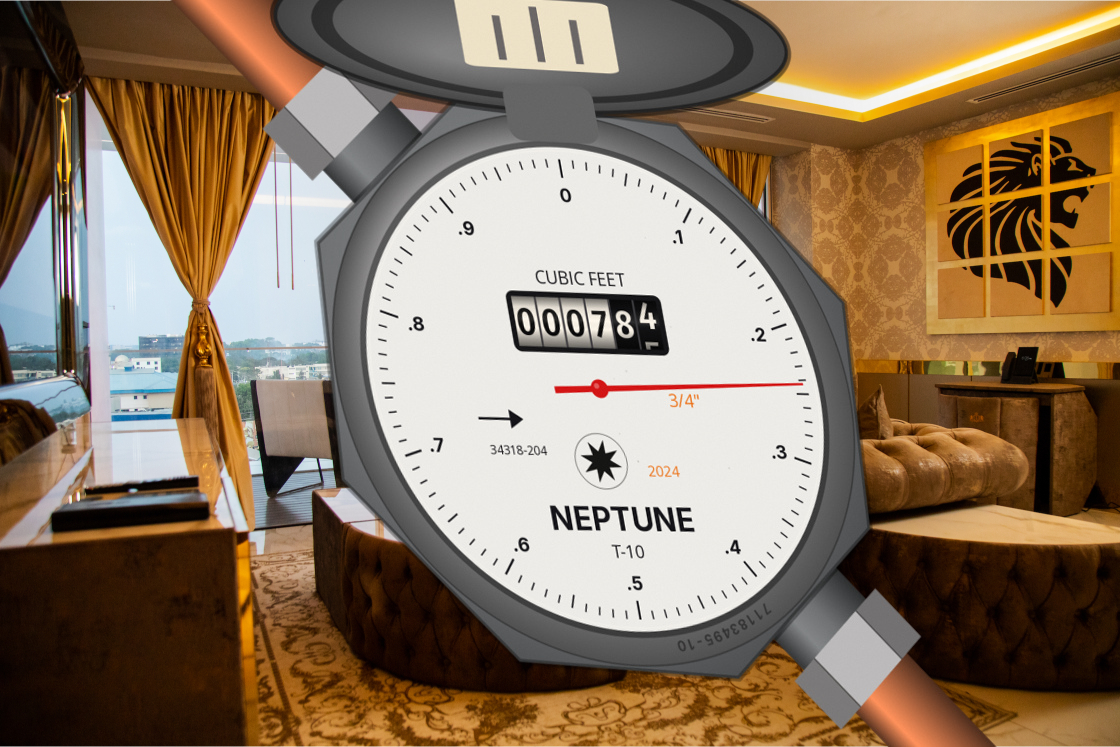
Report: **784.24** ft³
